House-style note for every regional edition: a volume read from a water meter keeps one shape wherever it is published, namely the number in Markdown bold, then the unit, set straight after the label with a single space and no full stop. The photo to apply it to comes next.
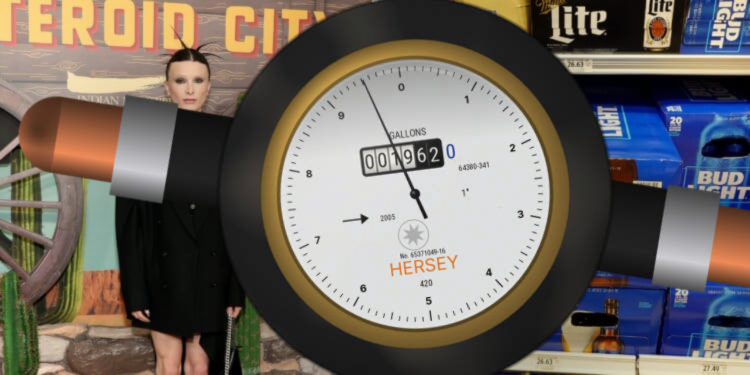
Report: **19619.5** gal
